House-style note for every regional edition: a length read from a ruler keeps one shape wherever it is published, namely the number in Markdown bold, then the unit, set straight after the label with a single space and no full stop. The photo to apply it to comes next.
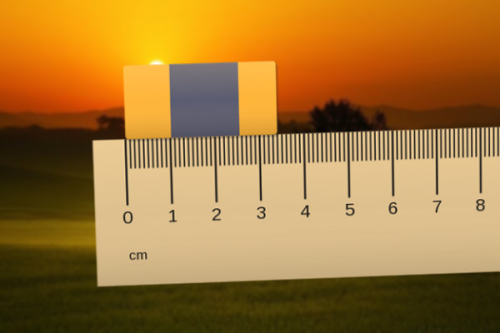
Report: **3.4** cm
